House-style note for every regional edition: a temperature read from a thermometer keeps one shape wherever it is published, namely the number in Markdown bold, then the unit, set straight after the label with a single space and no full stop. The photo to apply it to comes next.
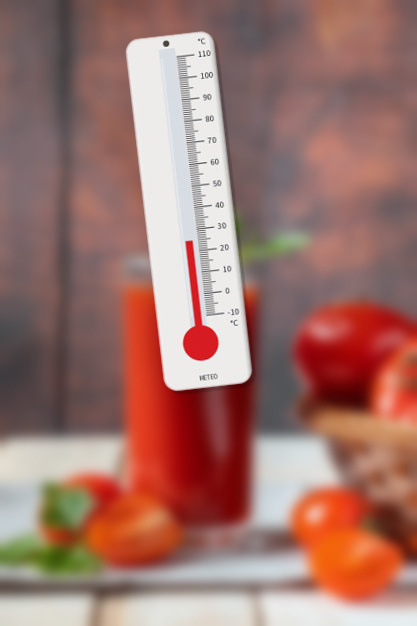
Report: **25** °C
